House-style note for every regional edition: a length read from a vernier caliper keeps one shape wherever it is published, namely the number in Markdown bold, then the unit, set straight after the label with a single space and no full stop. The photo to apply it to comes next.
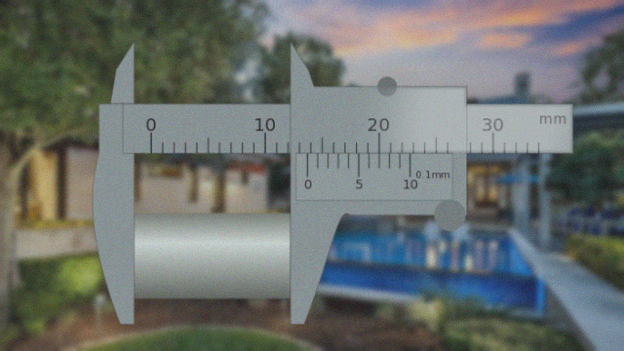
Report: **13.7** mm
